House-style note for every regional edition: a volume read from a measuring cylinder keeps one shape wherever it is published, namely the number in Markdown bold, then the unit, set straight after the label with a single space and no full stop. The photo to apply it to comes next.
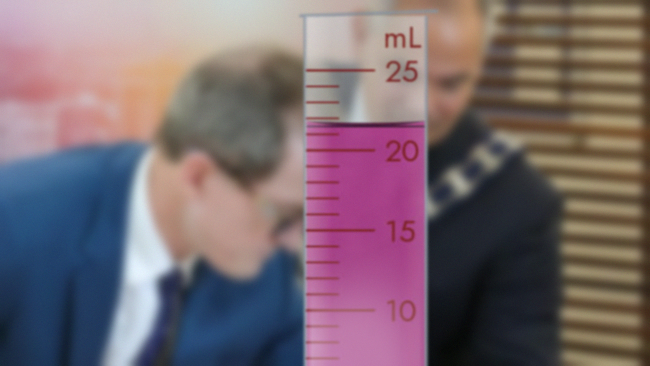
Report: **21.5** mL
